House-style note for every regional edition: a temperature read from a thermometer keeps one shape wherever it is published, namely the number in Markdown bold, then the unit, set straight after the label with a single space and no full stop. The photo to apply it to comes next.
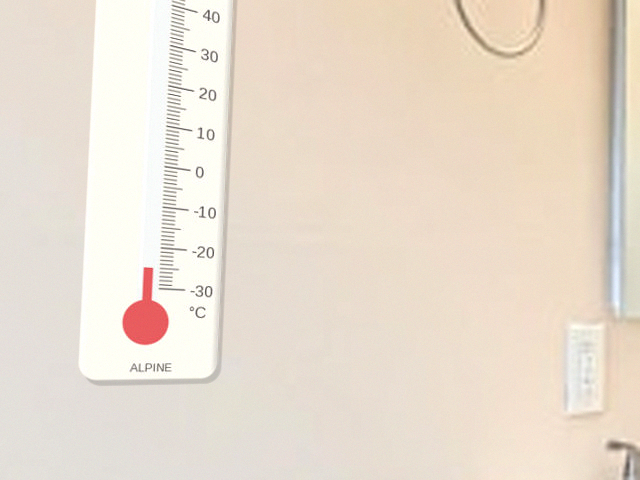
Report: **-25** °C
